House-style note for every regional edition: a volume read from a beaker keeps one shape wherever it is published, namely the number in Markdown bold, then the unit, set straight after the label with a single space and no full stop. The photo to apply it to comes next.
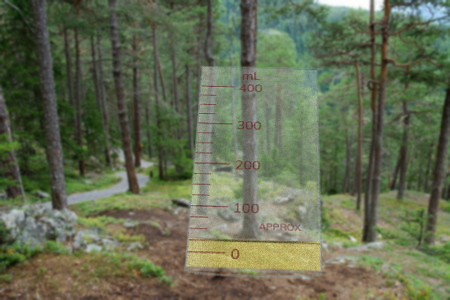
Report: **25** mL
